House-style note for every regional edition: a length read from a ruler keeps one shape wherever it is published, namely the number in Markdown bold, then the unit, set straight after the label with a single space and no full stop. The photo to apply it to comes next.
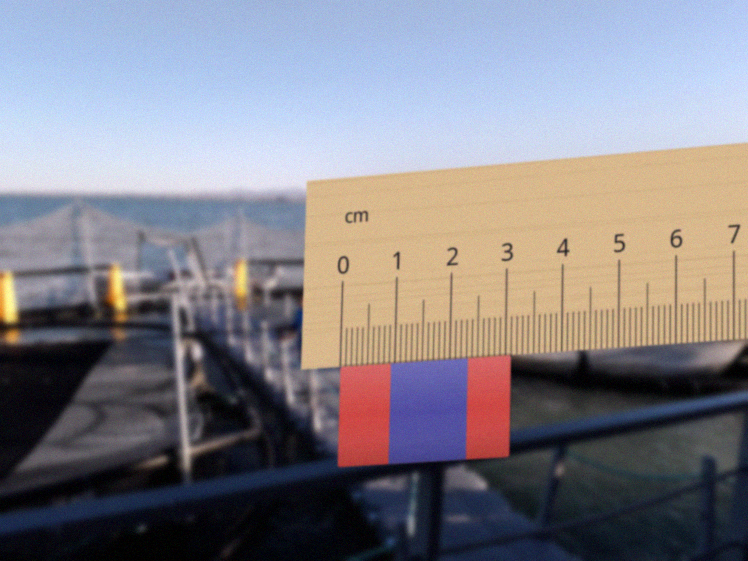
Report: **3.1** cm
